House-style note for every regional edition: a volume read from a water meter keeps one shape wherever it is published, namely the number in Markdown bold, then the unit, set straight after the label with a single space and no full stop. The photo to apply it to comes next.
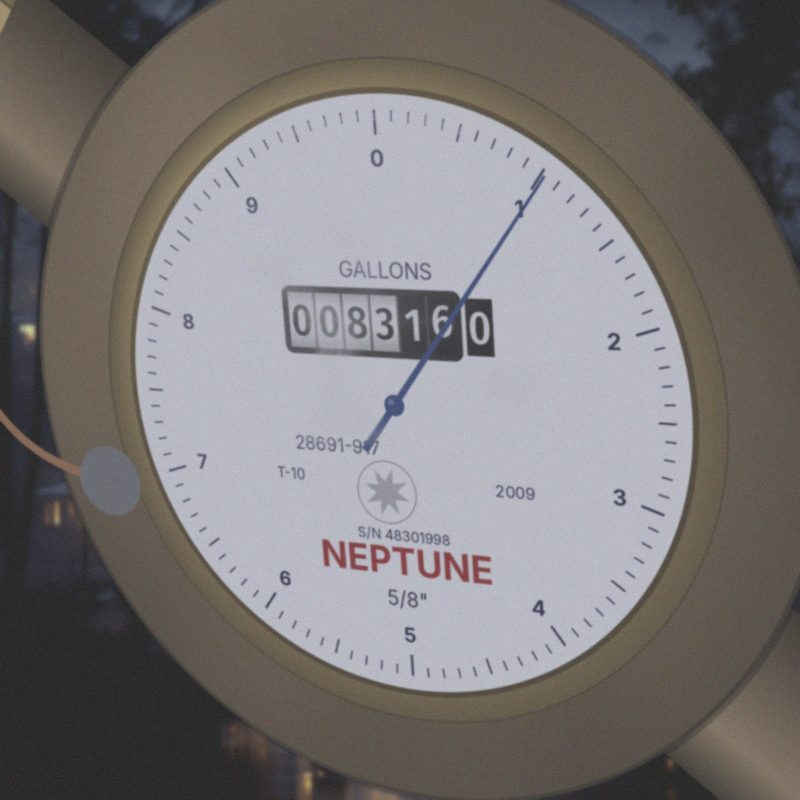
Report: **83161.0** gal
